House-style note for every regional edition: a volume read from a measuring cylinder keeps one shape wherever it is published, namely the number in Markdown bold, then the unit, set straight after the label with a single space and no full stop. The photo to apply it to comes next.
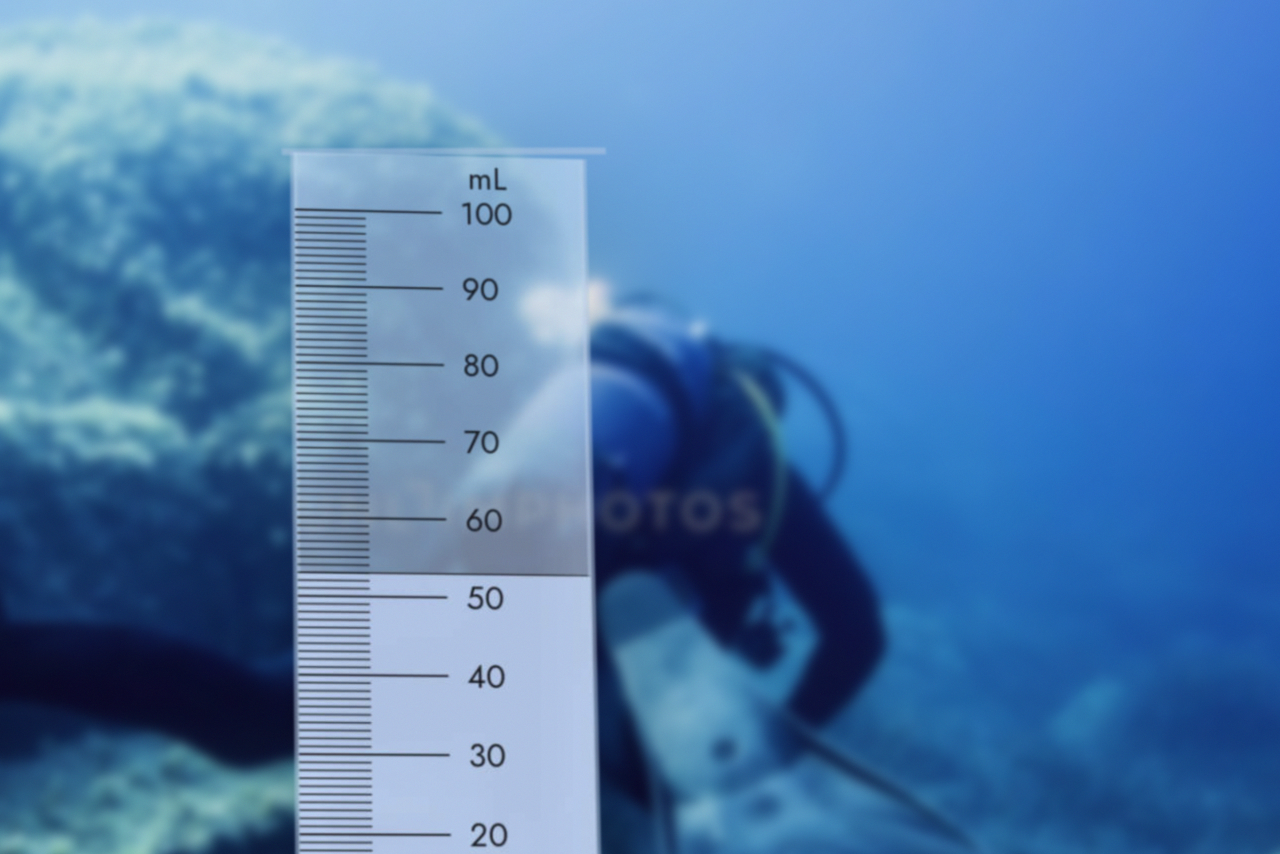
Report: **53** mL
